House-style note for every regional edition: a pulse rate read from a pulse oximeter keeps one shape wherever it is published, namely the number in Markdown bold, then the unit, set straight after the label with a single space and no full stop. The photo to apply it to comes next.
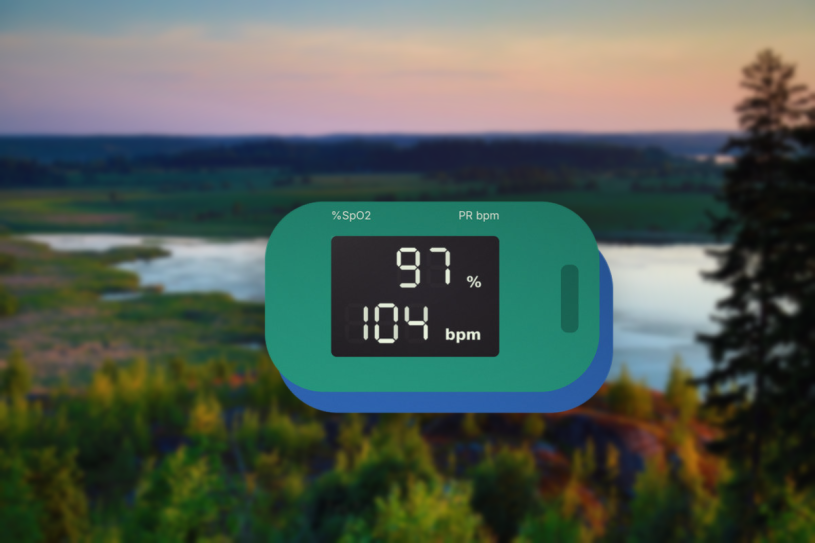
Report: **104** bpm
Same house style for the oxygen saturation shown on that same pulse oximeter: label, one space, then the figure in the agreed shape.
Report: **97** %
